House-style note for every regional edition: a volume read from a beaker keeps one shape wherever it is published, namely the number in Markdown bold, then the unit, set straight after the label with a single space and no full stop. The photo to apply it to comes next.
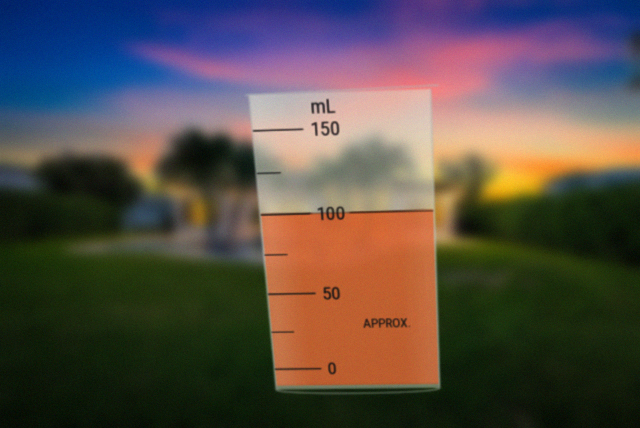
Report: **100** mL
